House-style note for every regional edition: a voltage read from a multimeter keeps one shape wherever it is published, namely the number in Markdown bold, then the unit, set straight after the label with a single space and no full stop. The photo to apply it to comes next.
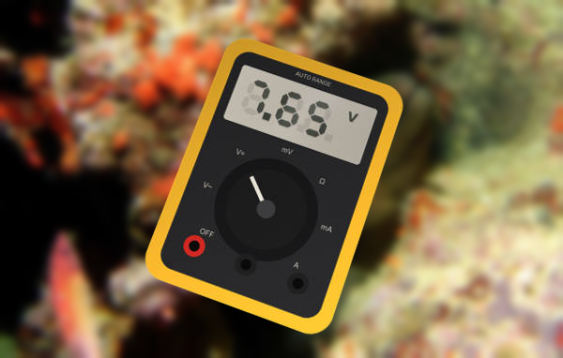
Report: **7.65** V
